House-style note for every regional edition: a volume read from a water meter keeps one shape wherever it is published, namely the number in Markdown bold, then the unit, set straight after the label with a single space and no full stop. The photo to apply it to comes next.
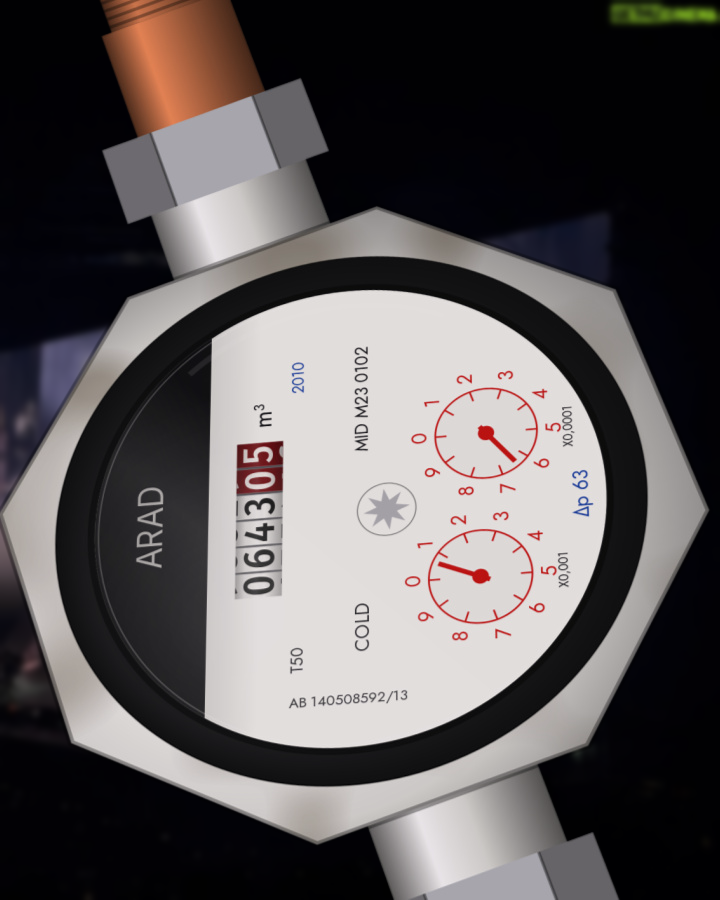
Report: **643.0506** m³
